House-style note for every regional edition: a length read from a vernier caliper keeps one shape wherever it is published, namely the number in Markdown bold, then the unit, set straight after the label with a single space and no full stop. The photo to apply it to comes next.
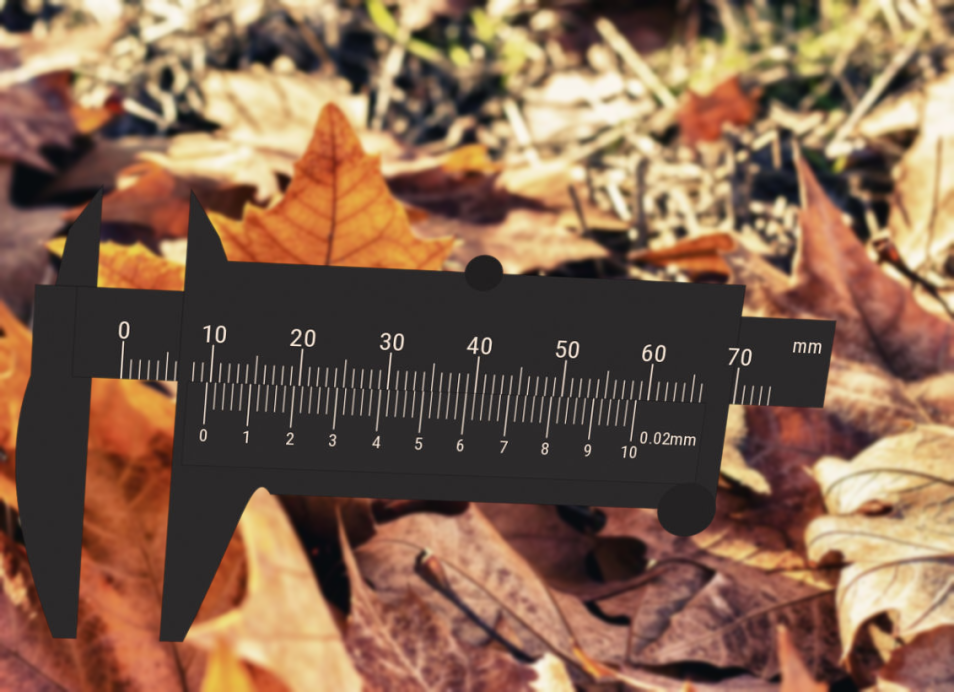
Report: **9.6** mm
